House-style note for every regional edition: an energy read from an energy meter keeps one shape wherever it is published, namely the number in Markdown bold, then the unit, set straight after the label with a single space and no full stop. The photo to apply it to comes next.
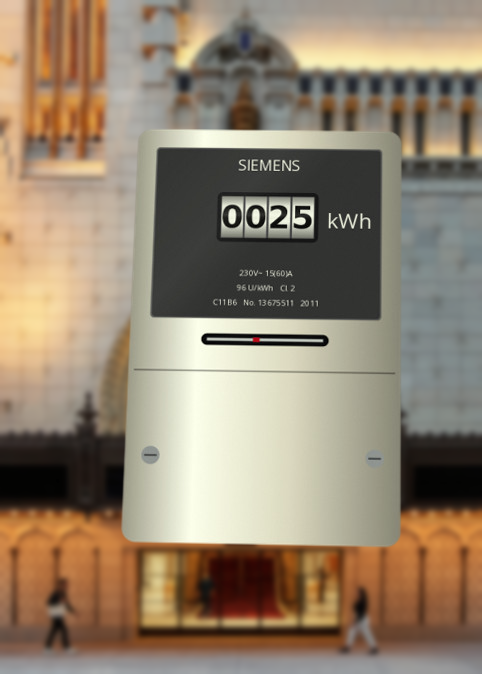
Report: **25** kWh
